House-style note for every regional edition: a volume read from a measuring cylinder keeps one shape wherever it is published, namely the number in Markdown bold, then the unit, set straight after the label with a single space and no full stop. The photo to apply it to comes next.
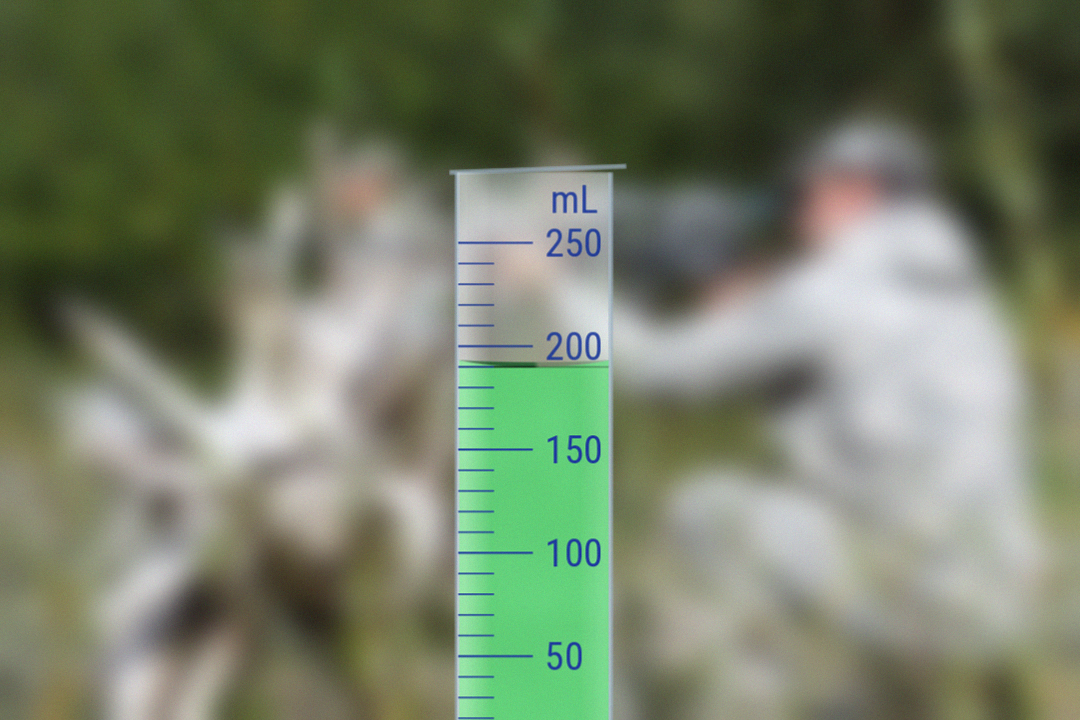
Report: **190** mL
